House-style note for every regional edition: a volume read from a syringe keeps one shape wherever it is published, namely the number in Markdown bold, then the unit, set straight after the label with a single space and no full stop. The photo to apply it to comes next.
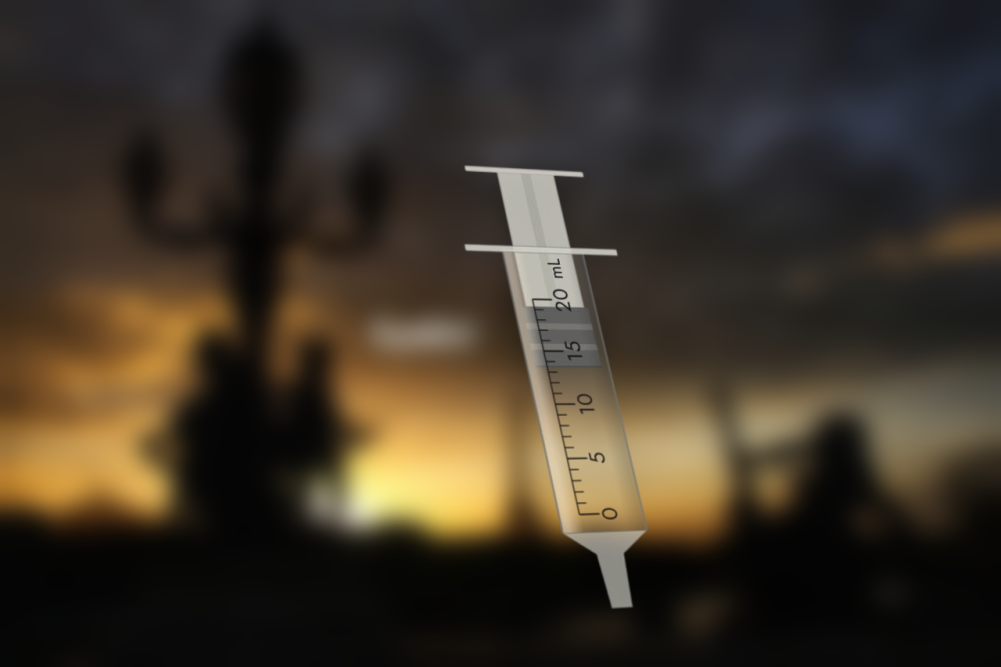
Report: **13.5** mL
